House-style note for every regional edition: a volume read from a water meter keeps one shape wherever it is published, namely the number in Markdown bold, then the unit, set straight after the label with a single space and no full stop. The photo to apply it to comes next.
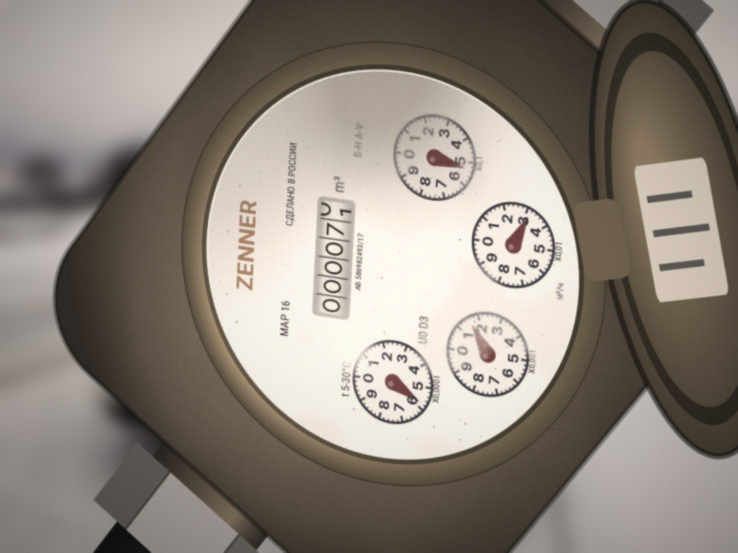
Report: **70.5315** m³
